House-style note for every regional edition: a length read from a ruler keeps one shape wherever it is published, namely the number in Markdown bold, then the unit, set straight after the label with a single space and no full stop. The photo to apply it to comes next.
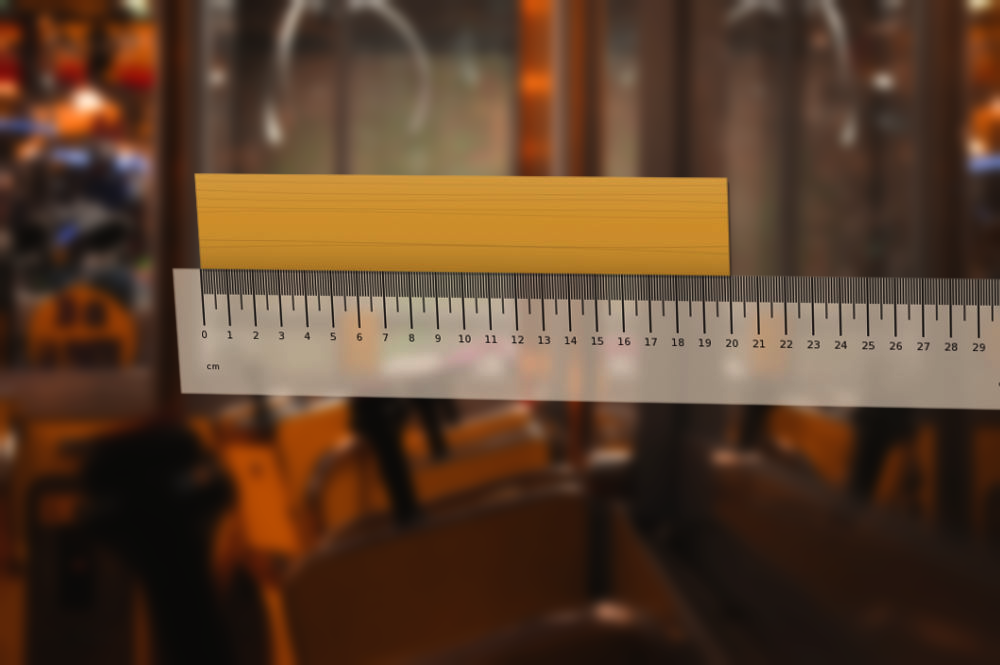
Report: **20** cm
